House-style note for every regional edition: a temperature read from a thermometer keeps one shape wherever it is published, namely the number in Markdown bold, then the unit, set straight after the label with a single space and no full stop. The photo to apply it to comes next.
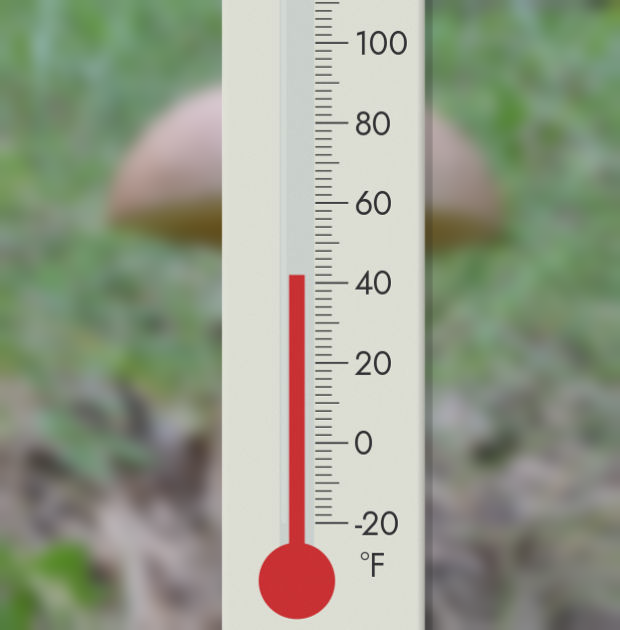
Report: **42** °F
